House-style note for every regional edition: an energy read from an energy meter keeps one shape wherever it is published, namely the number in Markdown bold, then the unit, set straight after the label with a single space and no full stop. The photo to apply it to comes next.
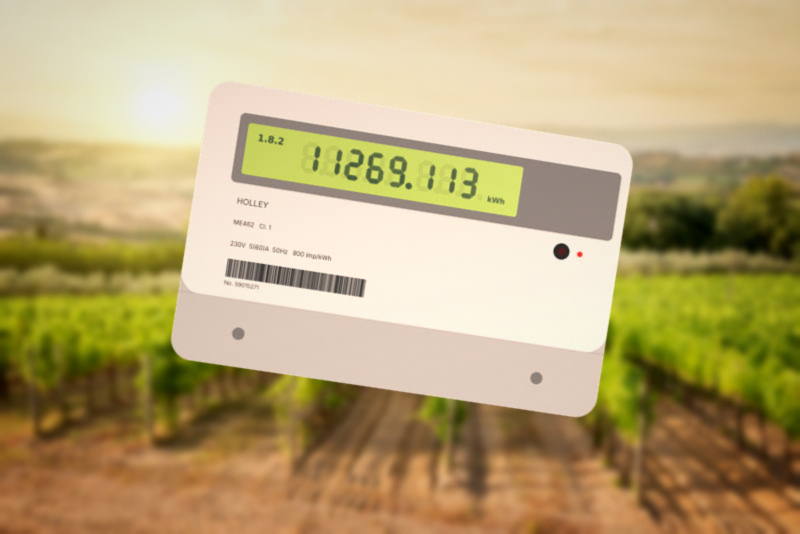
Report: **11269.113** kWh
